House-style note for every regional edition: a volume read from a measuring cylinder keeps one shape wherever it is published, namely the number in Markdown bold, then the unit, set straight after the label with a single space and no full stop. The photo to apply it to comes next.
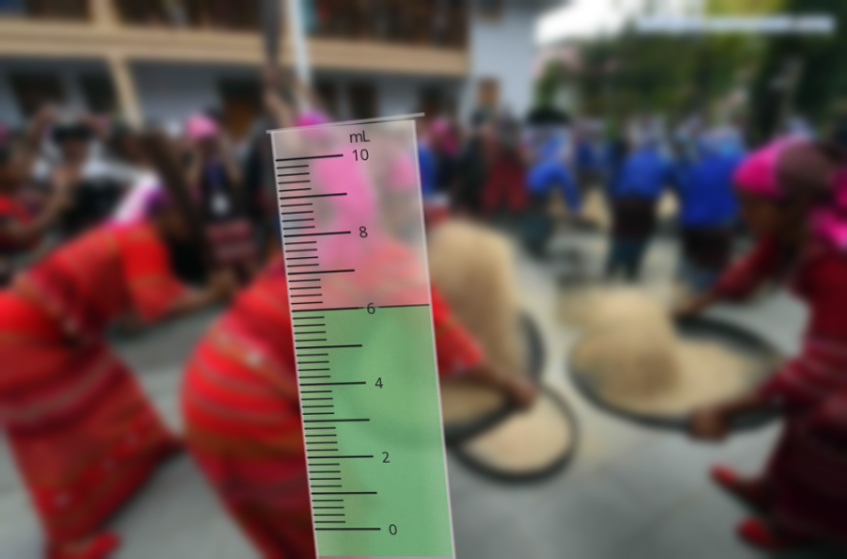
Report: **6** mL
